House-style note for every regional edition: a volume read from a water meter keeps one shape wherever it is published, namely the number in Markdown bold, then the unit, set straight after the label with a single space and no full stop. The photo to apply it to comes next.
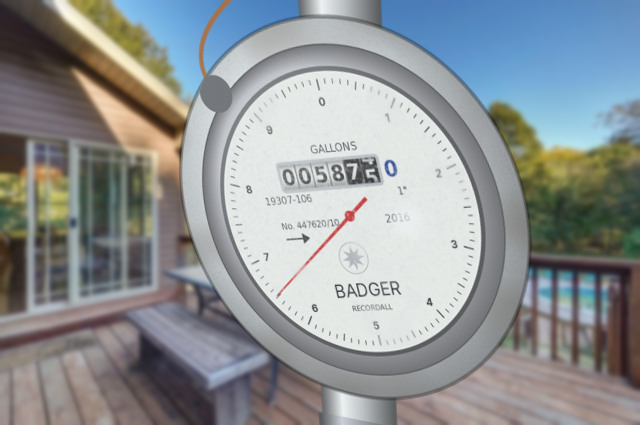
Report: **58746.5** gal
